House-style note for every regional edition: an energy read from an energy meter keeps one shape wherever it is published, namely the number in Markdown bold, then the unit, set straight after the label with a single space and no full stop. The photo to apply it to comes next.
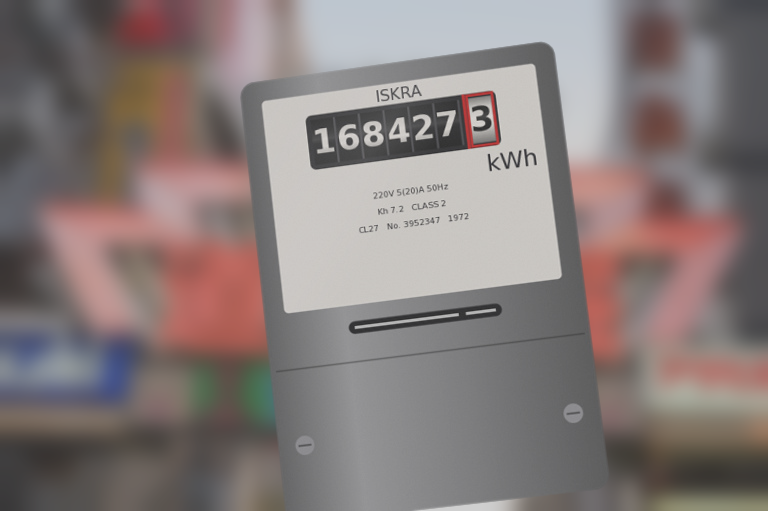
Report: **168427.3** kWh
